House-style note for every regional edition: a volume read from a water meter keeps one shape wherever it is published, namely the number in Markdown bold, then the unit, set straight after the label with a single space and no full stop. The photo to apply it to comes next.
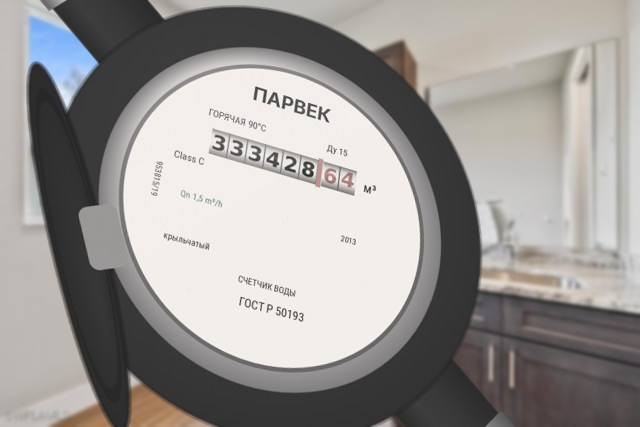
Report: **333428.64** m³
